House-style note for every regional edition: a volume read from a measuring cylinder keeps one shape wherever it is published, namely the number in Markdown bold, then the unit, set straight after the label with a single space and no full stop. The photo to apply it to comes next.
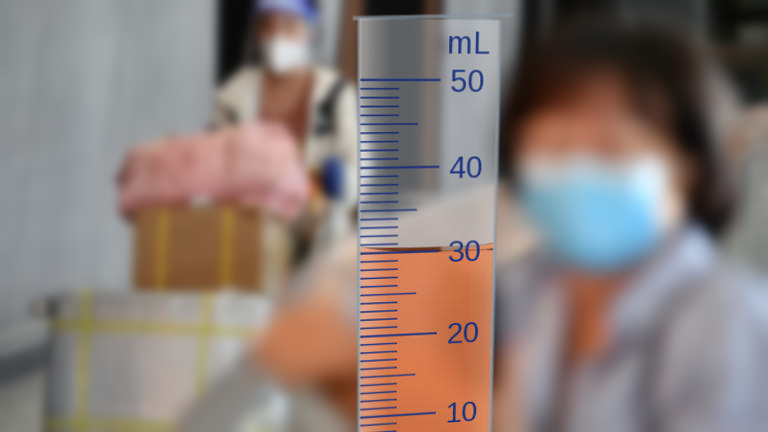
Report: **30** mL
